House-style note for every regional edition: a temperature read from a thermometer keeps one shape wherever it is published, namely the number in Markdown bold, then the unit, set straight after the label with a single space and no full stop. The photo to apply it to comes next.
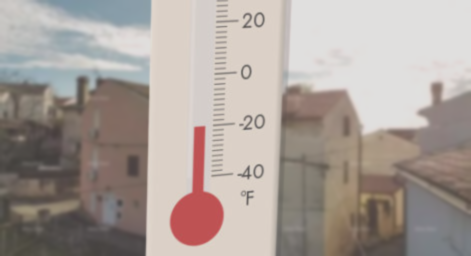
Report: **-20** °F
